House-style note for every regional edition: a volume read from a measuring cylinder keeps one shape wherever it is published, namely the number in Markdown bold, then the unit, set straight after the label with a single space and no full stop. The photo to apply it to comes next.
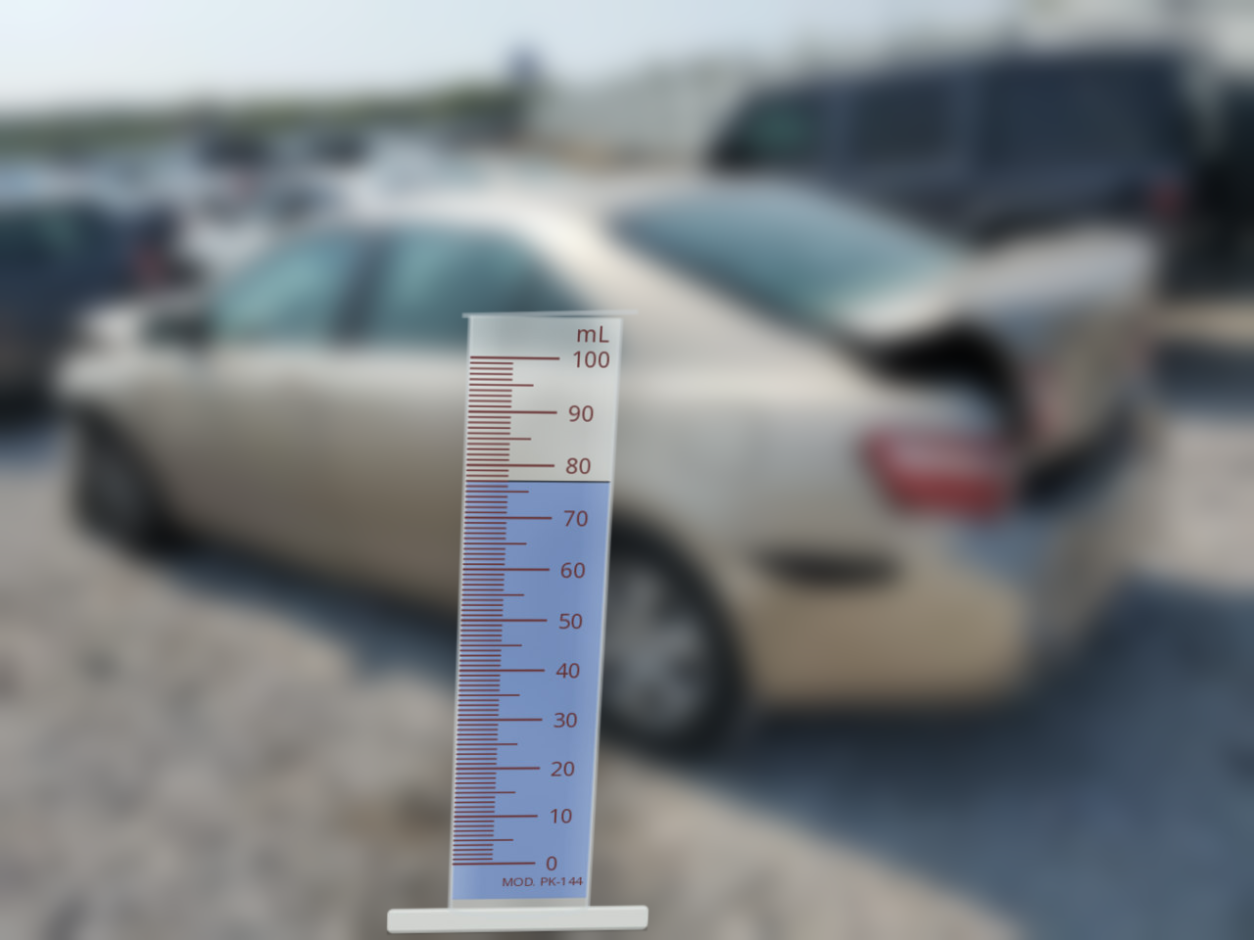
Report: **77** mL
